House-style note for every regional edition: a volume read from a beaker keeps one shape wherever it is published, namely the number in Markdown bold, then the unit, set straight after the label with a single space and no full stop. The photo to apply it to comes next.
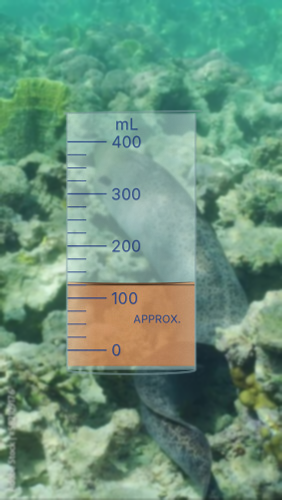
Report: **125** mL
